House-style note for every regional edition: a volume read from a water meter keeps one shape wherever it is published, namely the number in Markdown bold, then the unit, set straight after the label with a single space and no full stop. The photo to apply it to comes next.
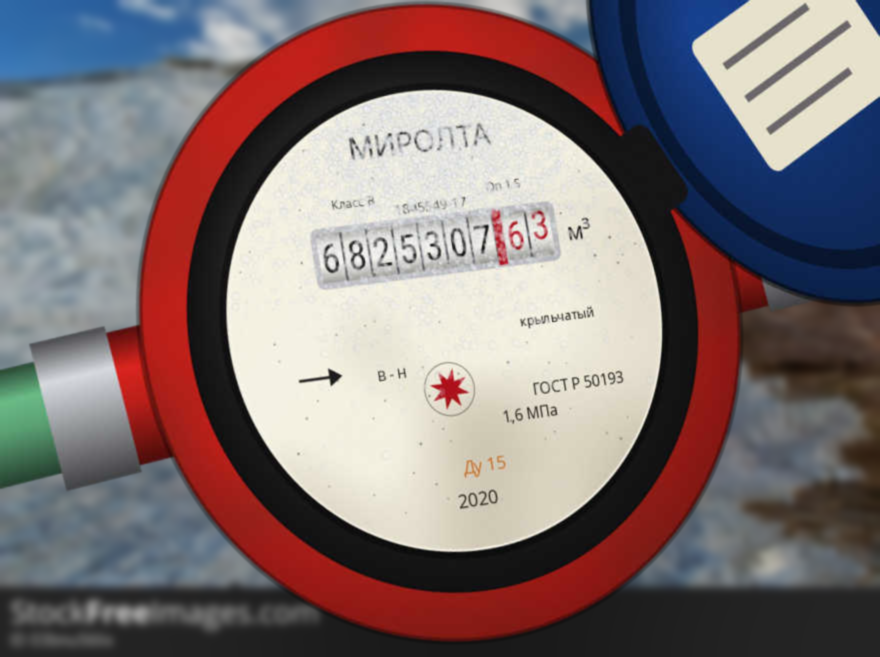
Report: **6825307.63** m³
